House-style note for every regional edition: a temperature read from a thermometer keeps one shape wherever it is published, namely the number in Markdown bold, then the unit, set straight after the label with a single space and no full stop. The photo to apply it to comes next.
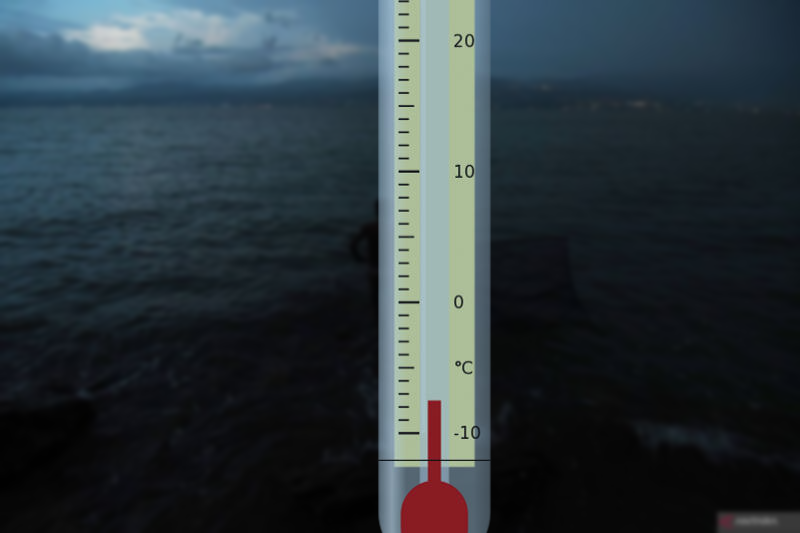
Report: **-7.5** °C
